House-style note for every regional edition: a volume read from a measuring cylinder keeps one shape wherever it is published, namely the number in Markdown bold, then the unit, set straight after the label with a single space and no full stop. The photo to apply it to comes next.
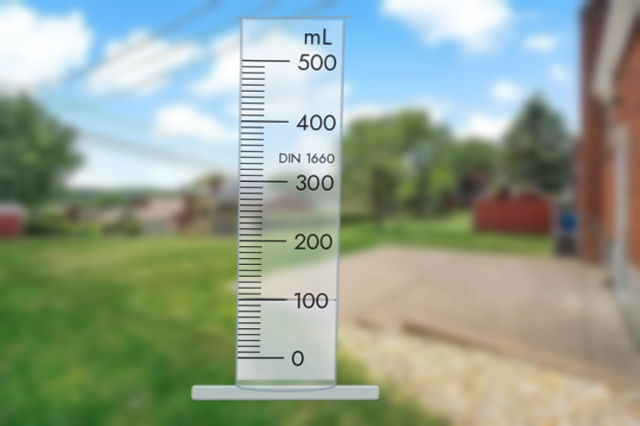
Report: **100** mL
